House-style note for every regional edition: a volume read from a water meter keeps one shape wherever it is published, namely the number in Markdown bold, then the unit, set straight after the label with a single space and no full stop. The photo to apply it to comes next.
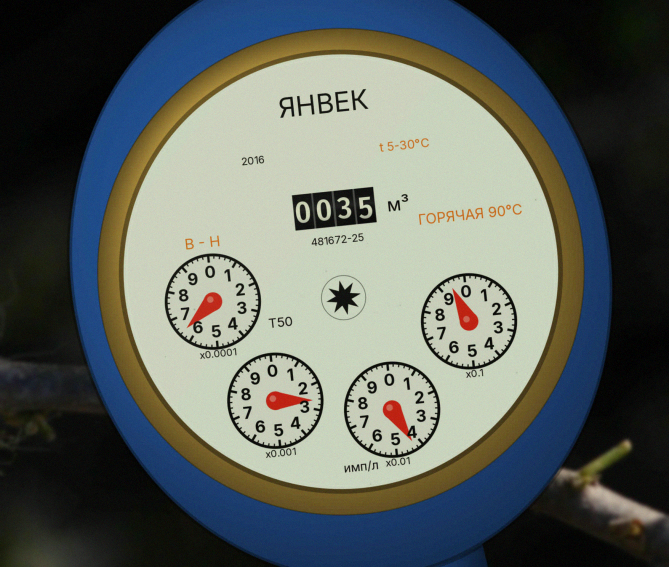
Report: **34.9426** m³
